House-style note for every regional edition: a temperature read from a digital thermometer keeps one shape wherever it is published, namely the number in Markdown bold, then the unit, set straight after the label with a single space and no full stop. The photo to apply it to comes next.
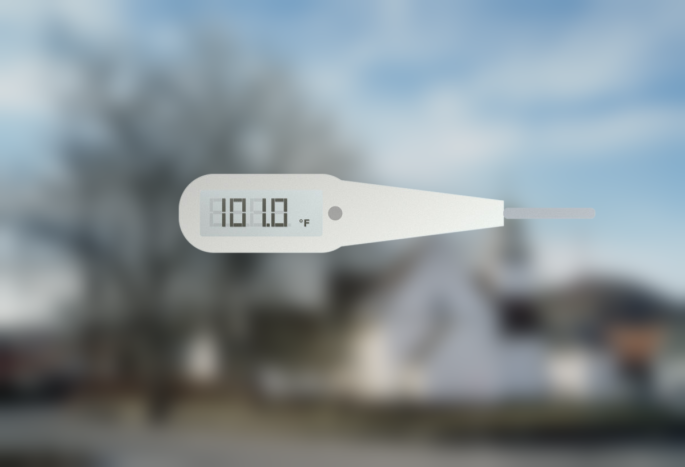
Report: **101.0** °F
